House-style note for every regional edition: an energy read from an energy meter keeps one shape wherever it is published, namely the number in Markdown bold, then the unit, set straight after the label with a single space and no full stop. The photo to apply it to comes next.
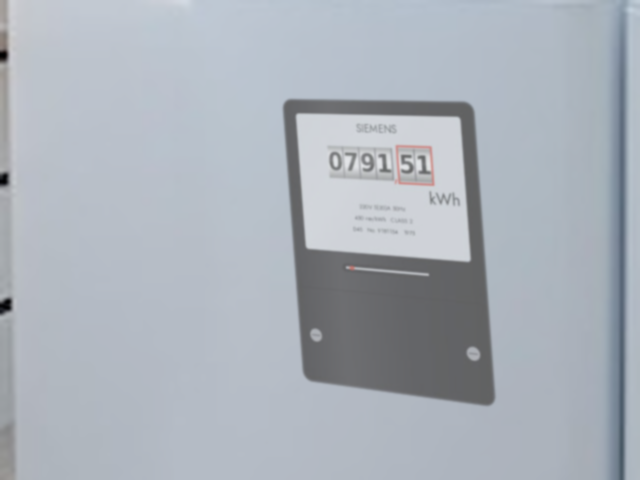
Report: **791.51** kWh
